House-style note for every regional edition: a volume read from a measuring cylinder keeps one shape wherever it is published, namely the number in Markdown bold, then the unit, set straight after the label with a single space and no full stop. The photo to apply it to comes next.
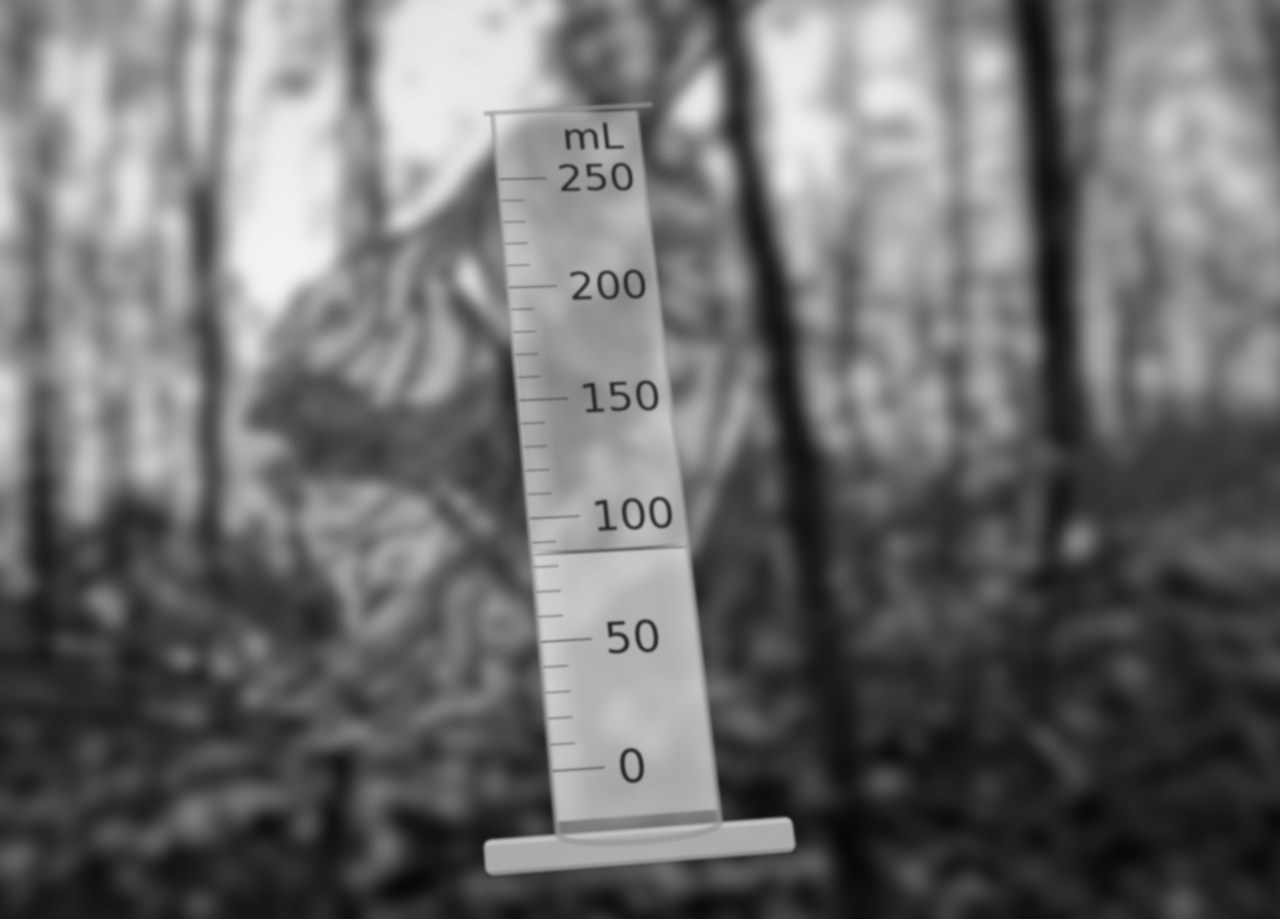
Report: **85** mL
